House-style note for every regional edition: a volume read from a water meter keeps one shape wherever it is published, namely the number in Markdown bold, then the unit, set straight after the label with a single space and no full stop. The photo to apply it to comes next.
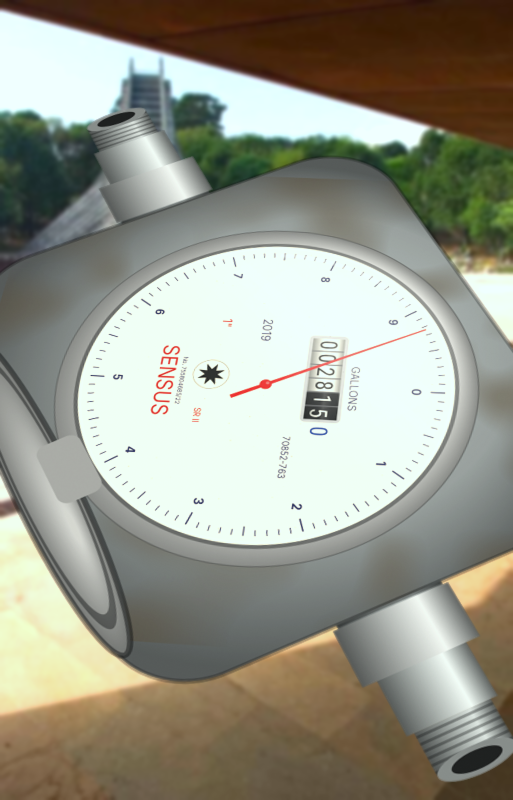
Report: **28149.2** gal
